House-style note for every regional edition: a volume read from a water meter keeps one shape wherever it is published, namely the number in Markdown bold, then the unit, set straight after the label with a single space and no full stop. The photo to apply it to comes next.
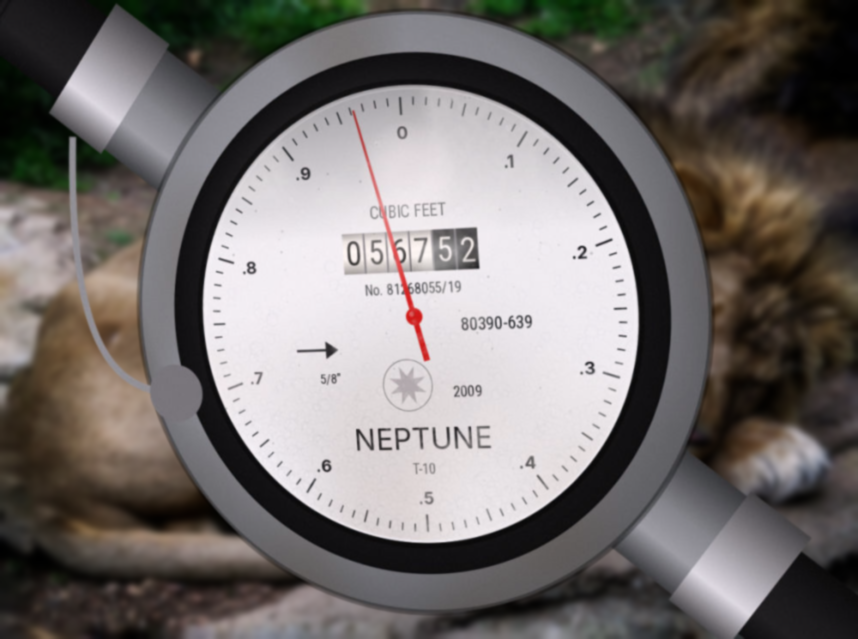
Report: **56751.96** ft³
